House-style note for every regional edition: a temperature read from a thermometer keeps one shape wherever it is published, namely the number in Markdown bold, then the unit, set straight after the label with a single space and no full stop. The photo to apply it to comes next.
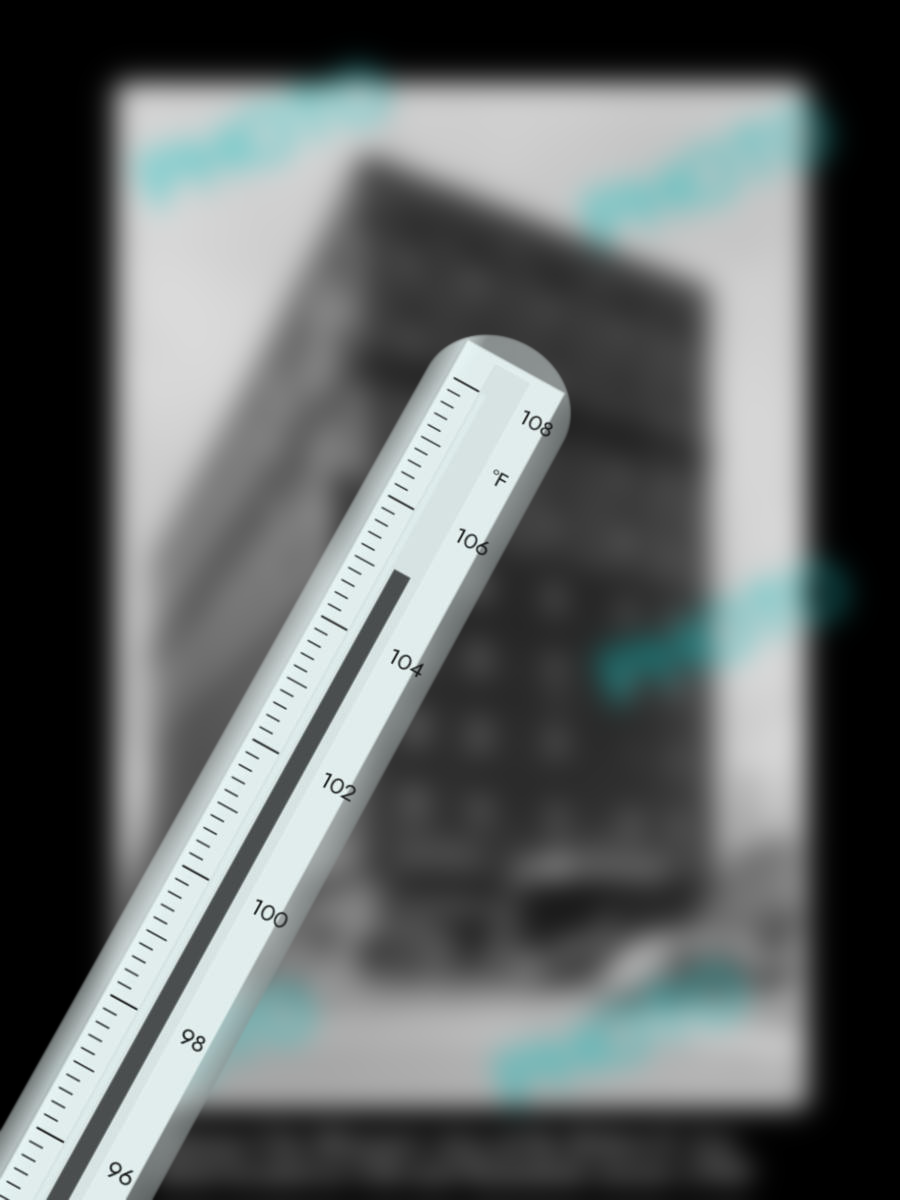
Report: **105.1** °F
